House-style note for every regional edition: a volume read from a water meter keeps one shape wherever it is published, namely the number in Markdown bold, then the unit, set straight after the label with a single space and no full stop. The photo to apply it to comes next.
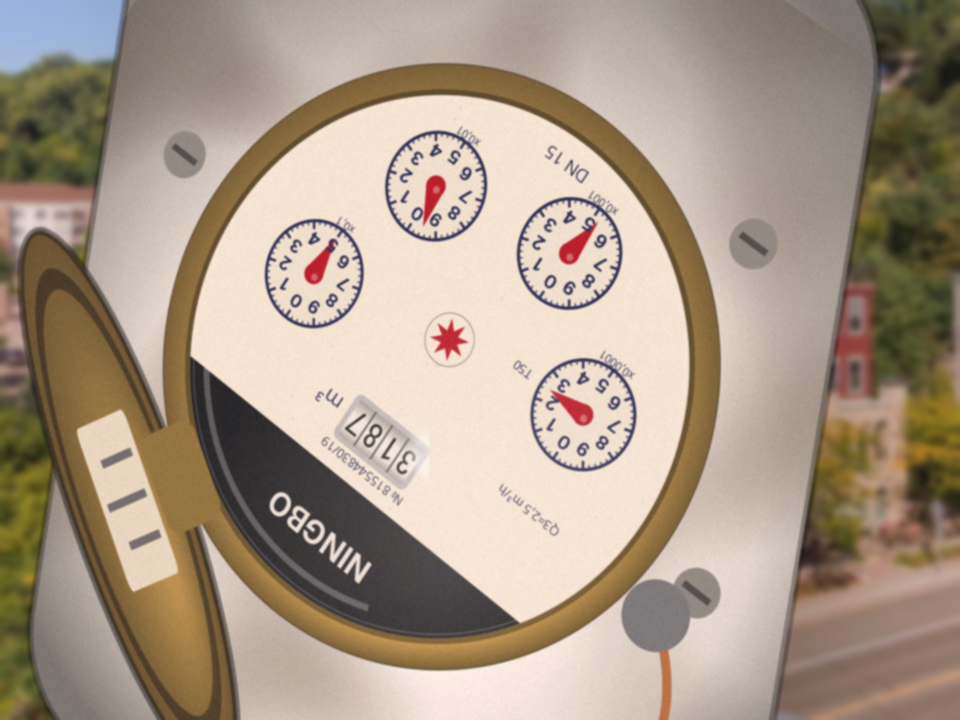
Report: **3187.4952** m³
